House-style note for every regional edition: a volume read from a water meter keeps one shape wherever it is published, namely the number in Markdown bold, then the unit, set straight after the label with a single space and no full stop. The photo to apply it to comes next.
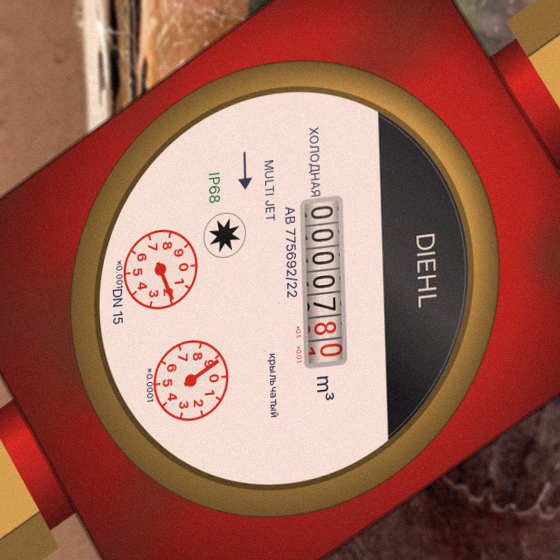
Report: **7.8019** m³
